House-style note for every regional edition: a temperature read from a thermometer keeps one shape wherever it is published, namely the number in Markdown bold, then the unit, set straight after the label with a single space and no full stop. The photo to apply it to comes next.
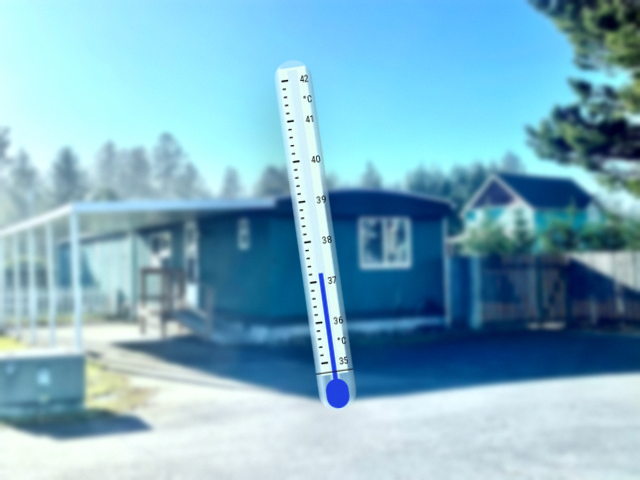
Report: **37.2** °C
